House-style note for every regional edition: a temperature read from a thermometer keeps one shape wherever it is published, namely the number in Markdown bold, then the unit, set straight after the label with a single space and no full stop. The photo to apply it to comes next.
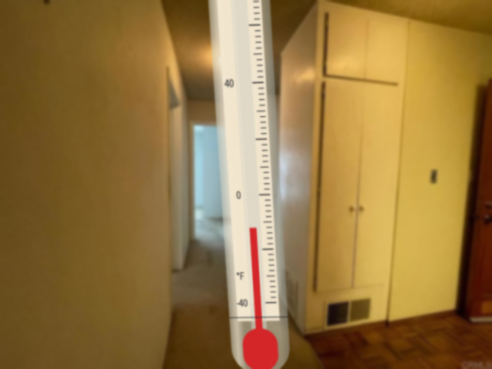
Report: **-12** °F
